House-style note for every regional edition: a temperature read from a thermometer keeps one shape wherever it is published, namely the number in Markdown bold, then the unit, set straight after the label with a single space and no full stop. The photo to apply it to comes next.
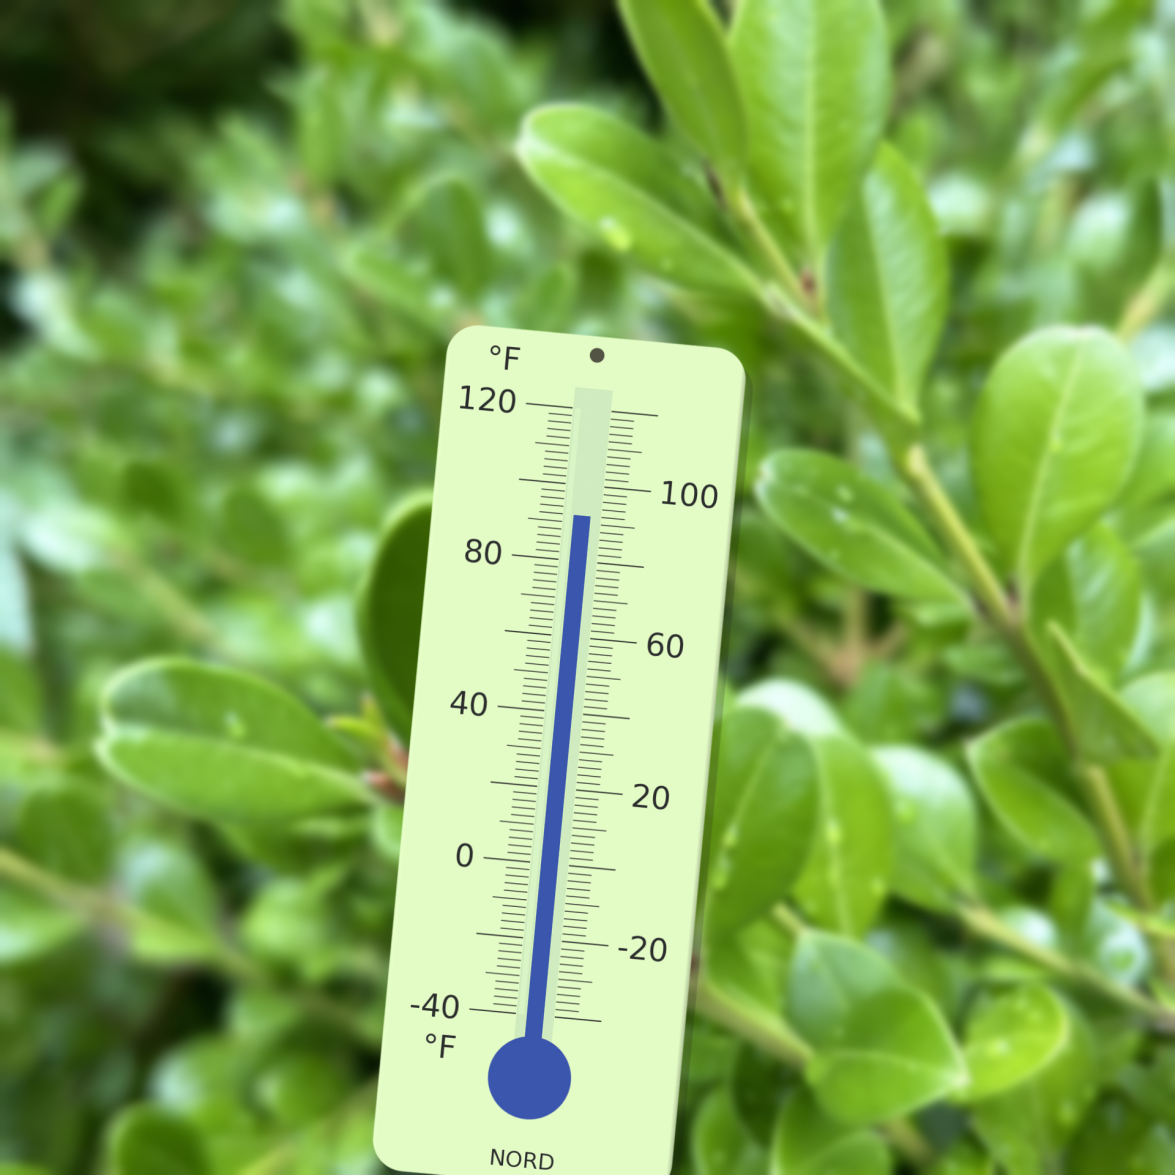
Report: **92** °F
